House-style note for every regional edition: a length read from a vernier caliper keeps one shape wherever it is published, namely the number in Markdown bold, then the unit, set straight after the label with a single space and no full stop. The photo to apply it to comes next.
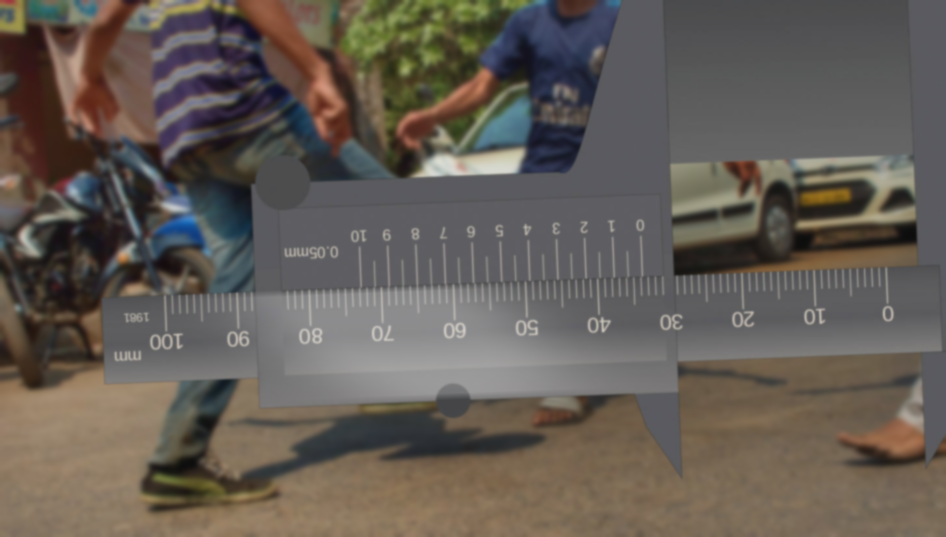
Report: **33.8** mm
